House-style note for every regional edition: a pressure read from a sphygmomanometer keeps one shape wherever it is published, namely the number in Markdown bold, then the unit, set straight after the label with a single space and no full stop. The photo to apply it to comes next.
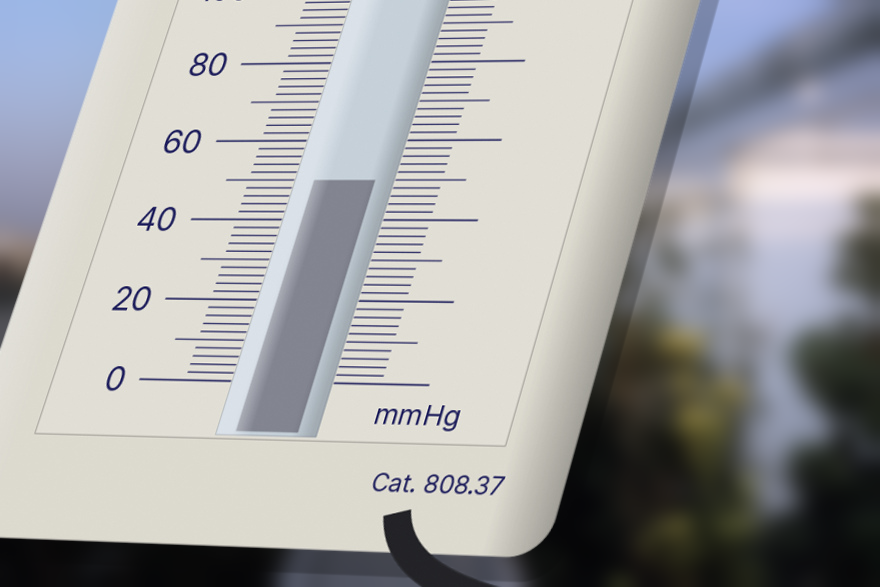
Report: **50** mmHg
